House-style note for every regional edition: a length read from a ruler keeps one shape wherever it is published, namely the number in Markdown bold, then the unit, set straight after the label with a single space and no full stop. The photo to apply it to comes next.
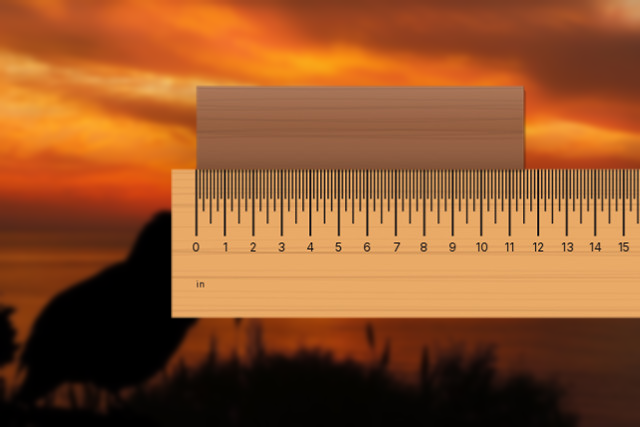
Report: **11.5** in
